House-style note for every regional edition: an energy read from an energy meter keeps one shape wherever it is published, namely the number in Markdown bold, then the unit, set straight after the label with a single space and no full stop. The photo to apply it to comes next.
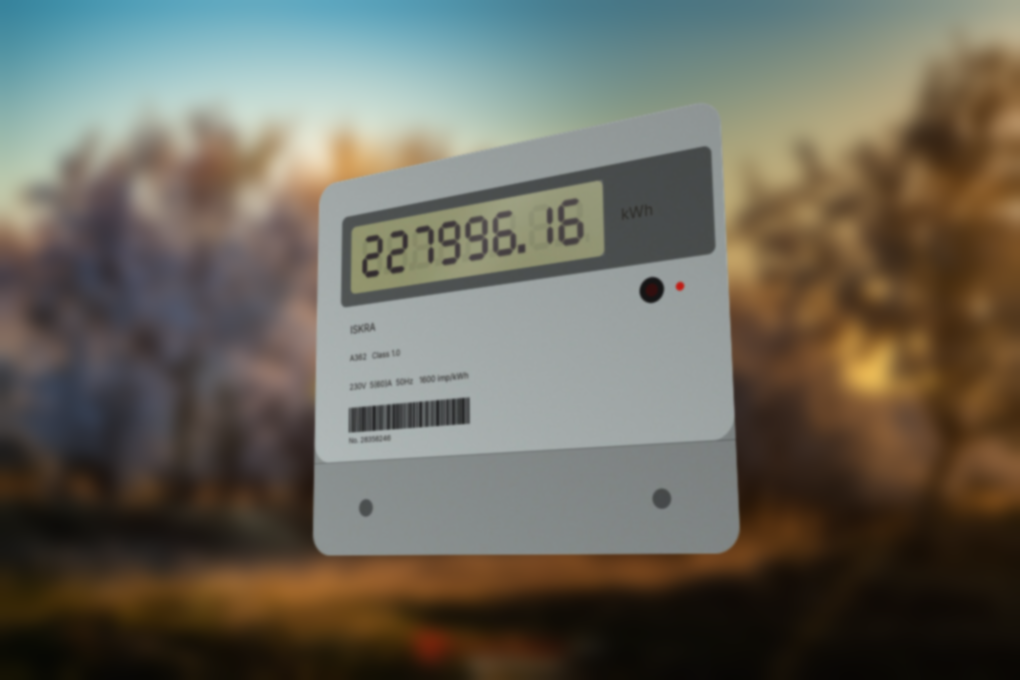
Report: **227996.16** kWh
